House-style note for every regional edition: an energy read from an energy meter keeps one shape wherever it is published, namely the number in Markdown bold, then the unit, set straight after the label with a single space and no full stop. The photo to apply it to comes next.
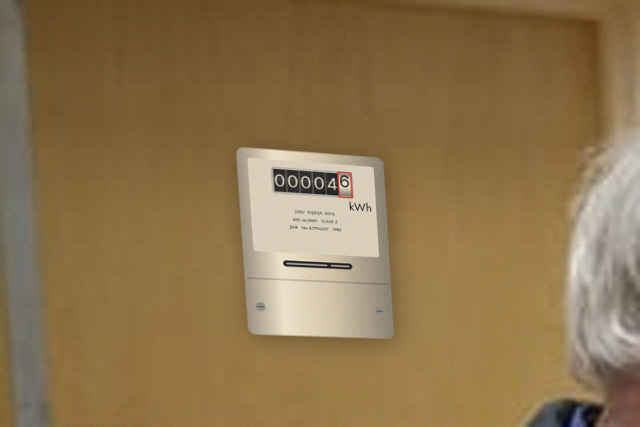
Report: **4.6** kWh
